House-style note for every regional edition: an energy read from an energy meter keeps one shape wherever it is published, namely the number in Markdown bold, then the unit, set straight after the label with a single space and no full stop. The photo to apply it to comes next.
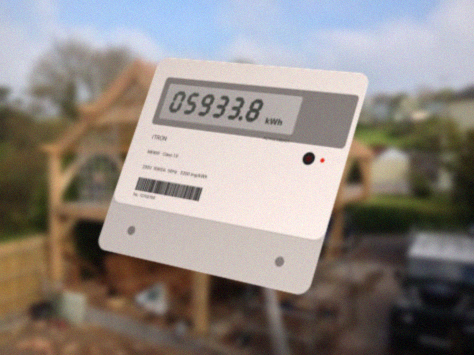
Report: **5933.8** kWh
